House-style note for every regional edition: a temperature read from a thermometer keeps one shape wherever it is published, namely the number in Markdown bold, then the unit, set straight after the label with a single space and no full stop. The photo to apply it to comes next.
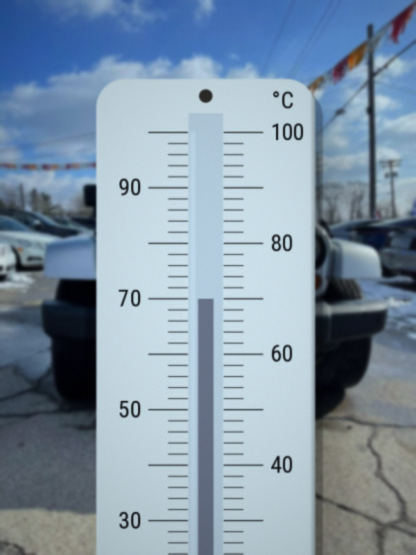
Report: **70** °C
